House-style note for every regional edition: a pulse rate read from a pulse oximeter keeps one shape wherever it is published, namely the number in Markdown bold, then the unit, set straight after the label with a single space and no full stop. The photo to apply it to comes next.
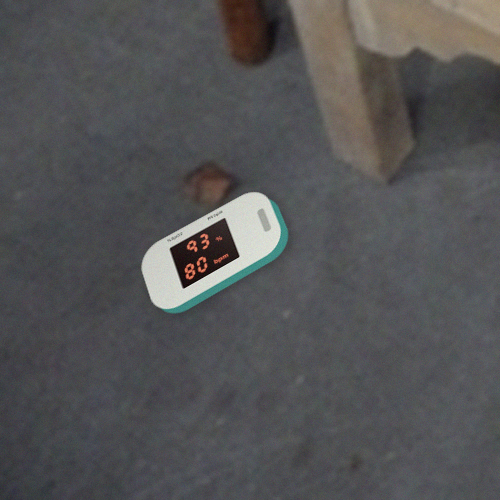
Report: **80** bpm
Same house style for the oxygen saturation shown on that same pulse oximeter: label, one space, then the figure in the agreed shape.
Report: **93** %
